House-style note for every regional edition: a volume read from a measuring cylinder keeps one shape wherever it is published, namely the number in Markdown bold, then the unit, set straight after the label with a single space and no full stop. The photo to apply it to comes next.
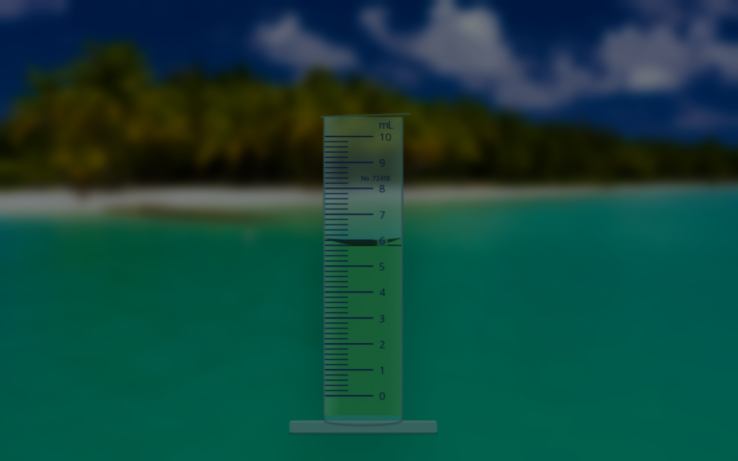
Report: **5.8** mL
